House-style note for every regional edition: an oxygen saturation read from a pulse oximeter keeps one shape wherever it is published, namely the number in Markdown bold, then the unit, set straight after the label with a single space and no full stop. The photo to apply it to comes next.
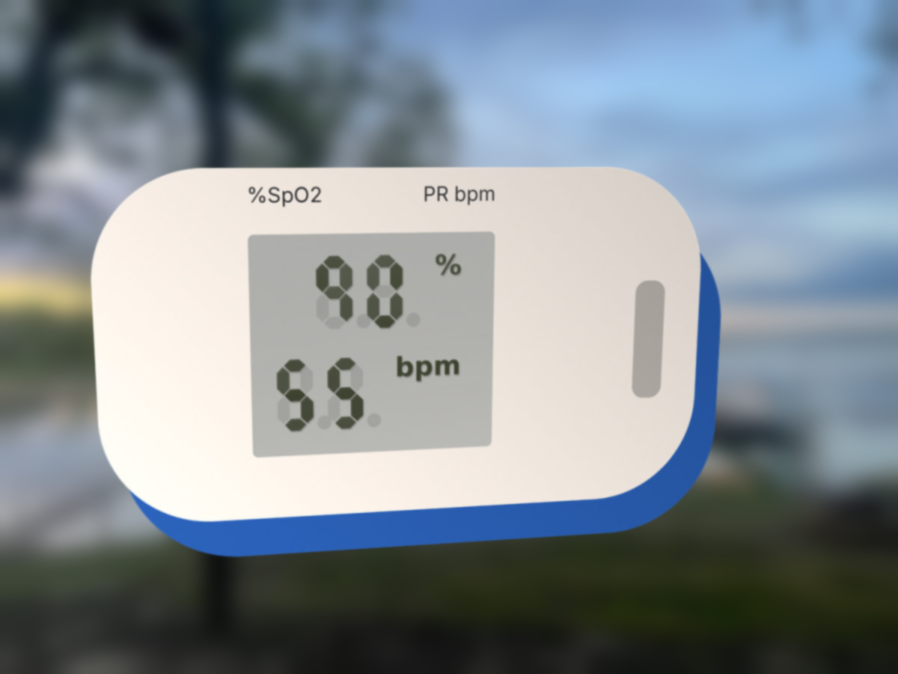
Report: **90** %
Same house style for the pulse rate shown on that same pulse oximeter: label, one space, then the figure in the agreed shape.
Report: **55** bpm
